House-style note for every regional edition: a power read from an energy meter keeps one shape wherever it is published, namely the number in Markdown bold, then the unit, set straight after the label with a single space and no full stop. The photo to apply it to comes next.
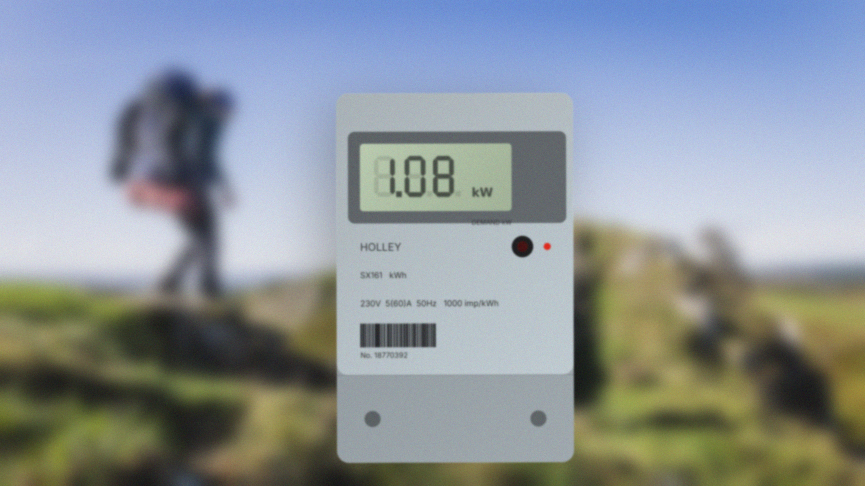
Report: **1.08** kW
